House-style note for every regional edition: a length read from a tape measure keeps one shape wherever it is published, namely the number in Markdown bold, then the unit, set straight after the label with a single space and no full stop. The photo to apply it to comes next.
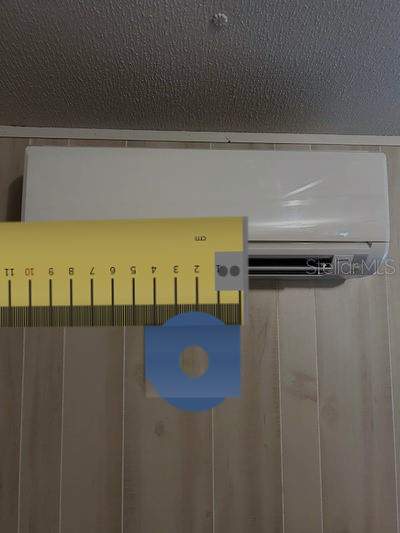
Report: **4.5** cm
